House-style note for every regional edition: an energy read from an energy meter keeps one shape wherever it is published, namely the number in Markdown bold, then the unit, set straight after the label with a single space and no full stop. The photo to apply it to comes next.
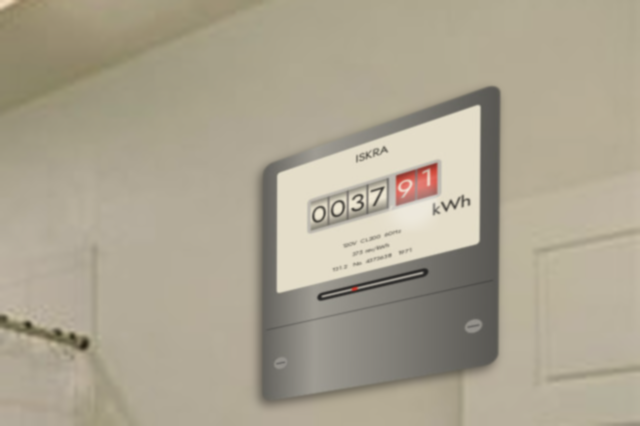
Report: **37.91** kWh
